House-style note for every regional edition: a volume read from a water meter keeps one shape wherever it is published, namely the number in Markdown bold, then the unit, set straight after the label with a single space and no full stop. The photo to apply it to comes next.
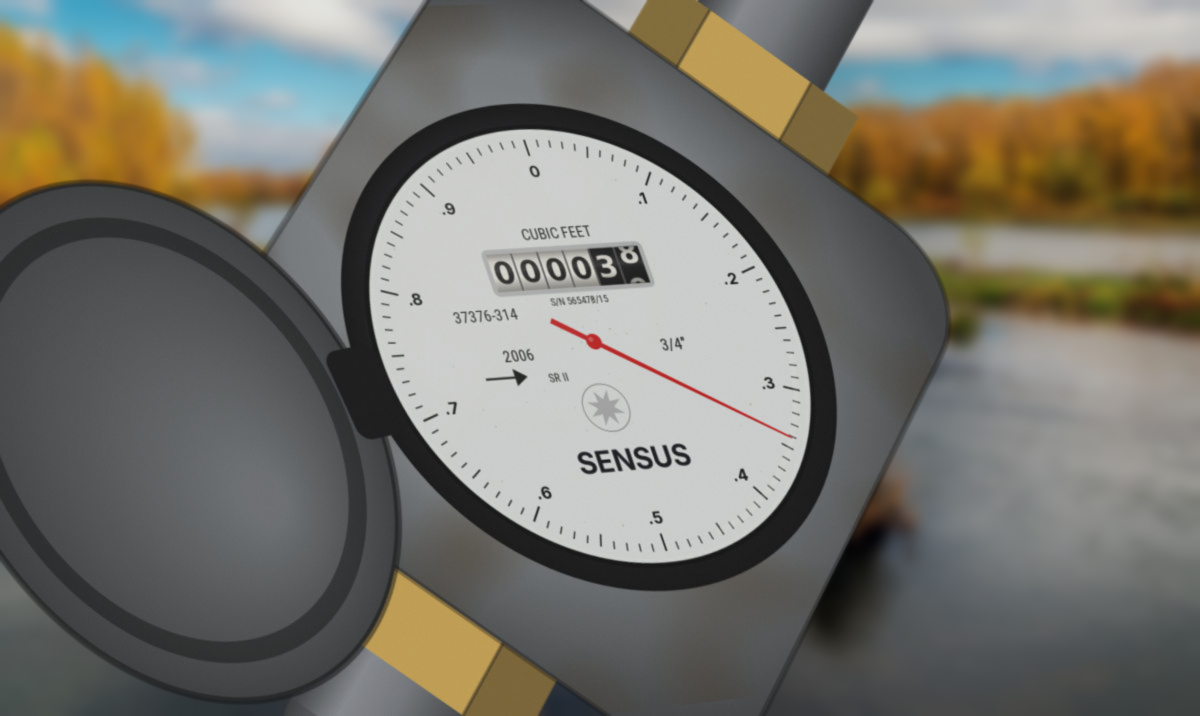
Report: **38.34** ft³
